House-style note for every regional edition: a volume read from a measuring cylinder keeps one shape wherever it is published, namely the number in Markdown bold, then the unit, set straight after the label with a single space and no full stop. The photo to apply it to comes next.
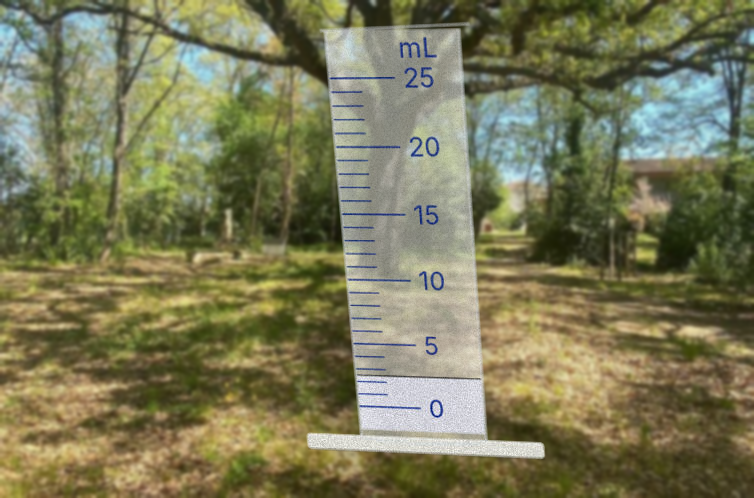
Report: **2.5** mL
